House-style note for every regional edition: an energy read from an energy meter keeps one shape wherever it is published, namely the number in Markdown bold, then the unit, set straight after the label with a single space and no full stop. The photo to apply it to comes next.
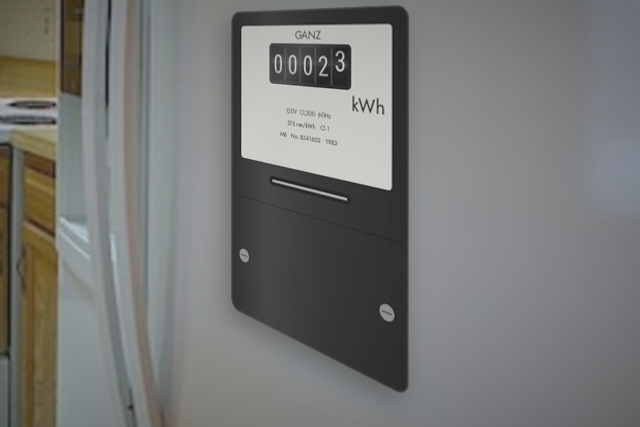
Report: **23** kWh
